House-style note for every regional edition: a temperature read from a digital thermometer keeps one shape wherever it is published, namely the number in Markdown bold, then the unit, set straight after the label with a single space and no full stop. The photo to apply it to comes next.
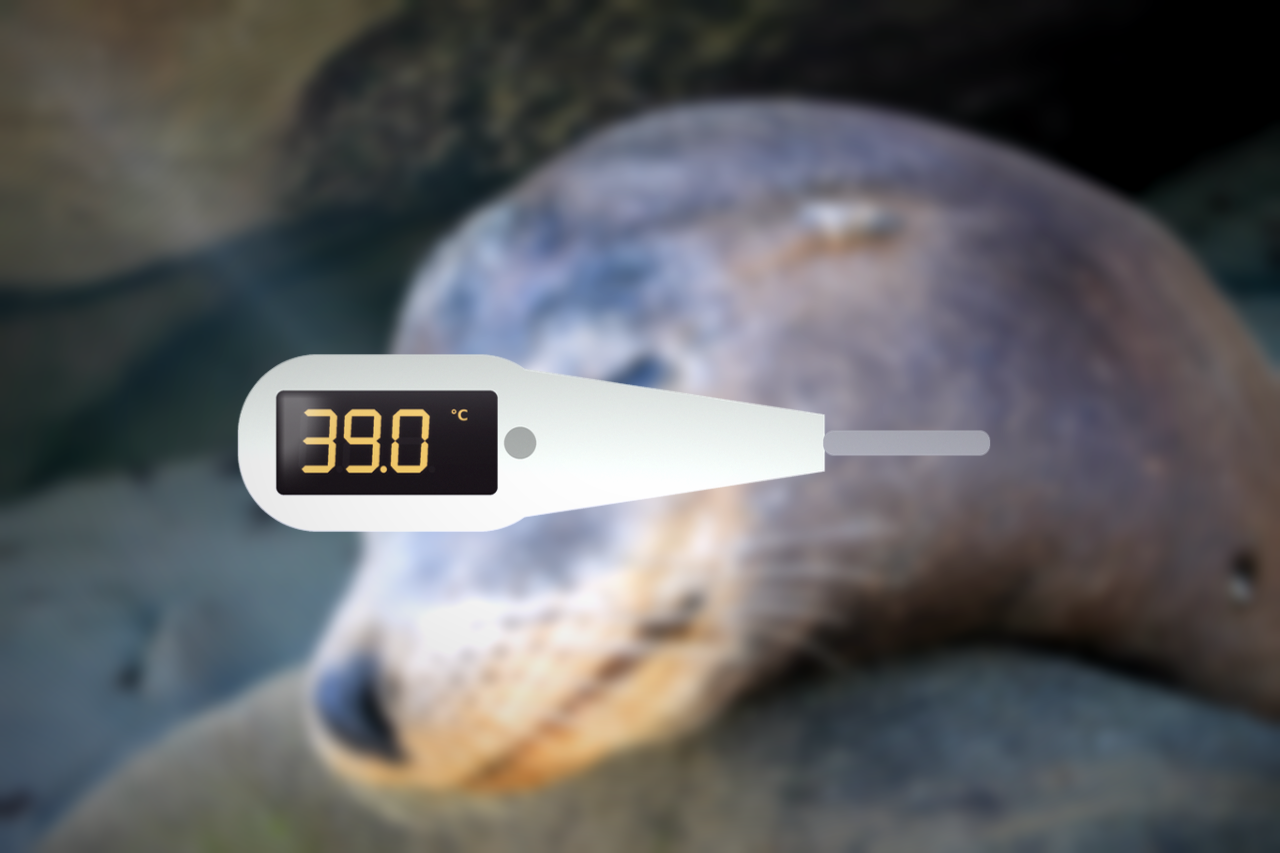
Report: **39.0** °C
